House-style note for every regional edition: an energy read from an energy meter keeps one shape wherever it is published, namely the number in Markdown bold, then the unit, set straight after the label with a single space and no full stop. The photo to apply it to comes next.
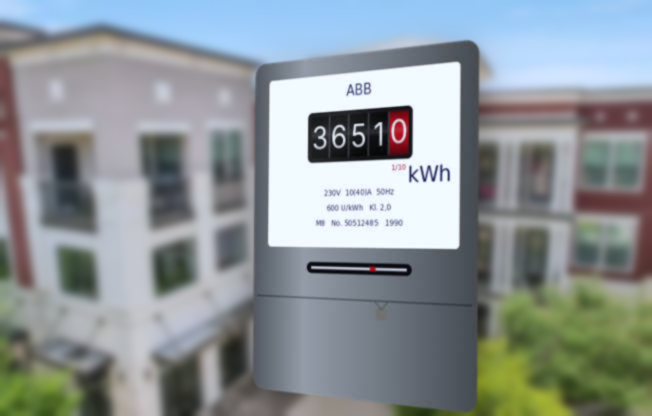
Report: **3651.0** kWh
